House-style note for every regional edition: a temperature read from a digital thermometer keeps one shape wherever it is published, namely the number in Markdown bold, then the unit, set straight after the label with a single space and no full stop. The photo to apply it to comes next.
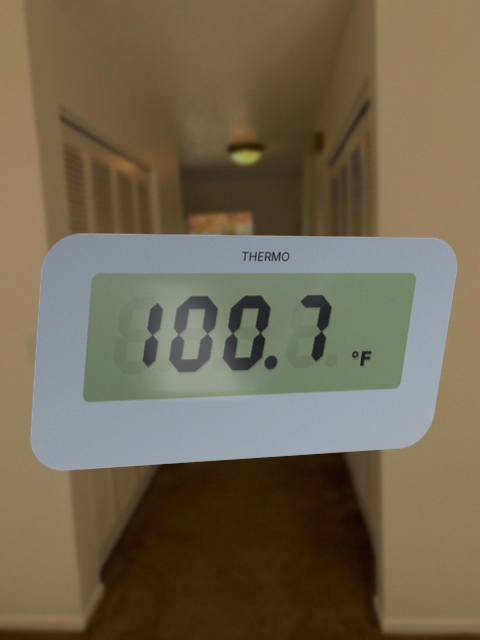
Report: **100.7** °F
